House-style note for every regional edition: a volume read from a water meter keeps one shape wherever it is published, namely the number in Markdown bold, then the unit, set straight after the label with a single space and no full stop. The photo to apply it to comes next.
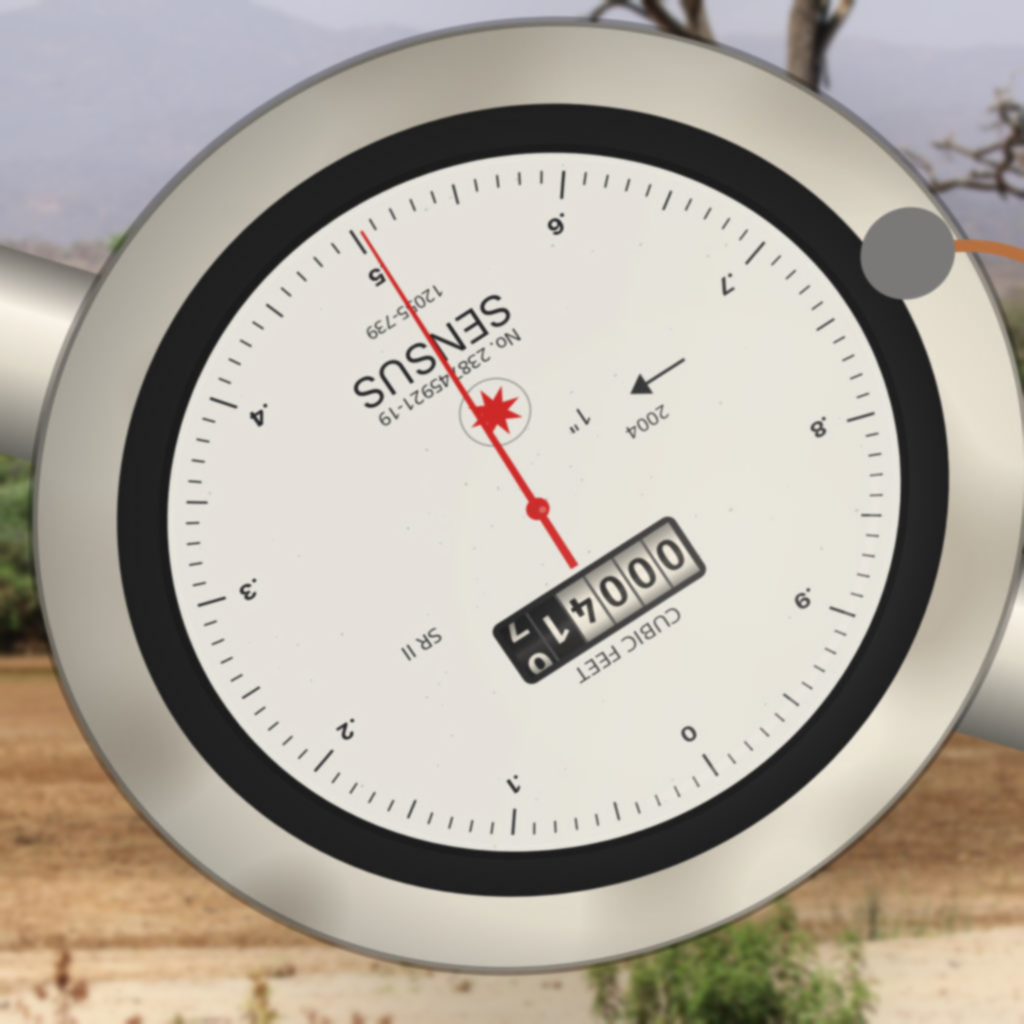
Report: **416.50** ft³
